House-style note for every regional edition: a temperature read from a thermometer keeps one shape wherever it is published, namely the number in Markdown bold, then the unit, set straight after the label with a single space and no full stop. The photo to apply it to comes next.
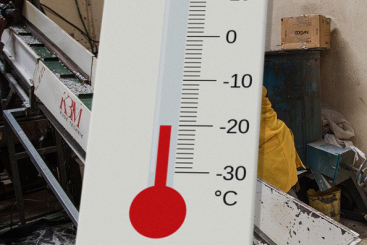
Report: **-20** °C
